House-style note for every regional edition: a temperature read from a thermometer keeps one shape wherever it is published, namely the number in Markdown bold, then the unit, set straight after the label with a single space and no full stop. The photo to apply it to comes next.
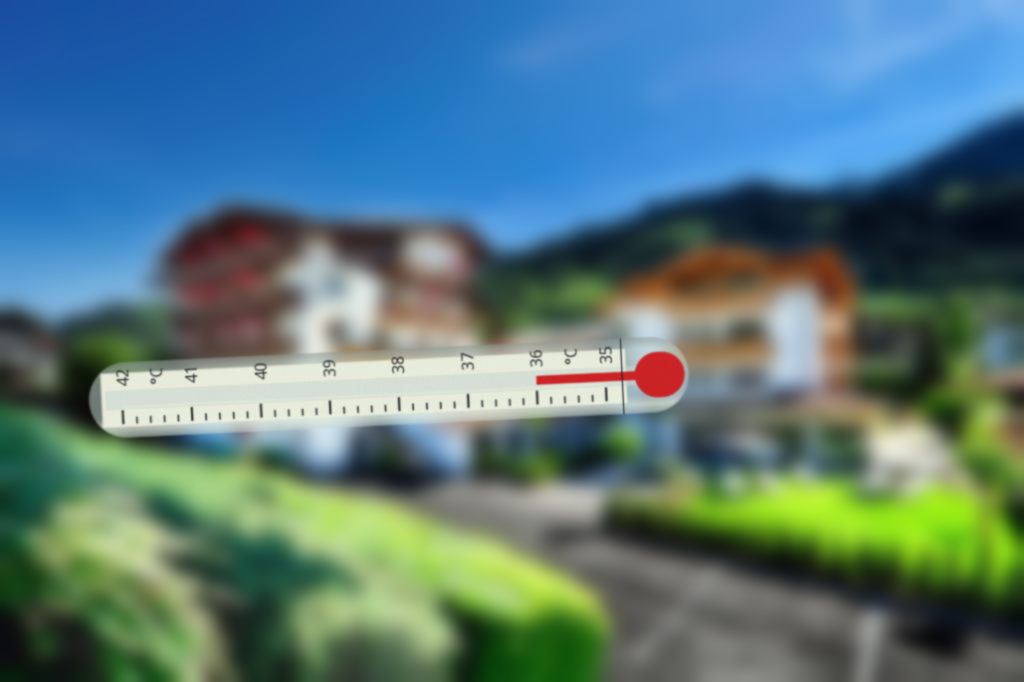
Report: **36** °C
